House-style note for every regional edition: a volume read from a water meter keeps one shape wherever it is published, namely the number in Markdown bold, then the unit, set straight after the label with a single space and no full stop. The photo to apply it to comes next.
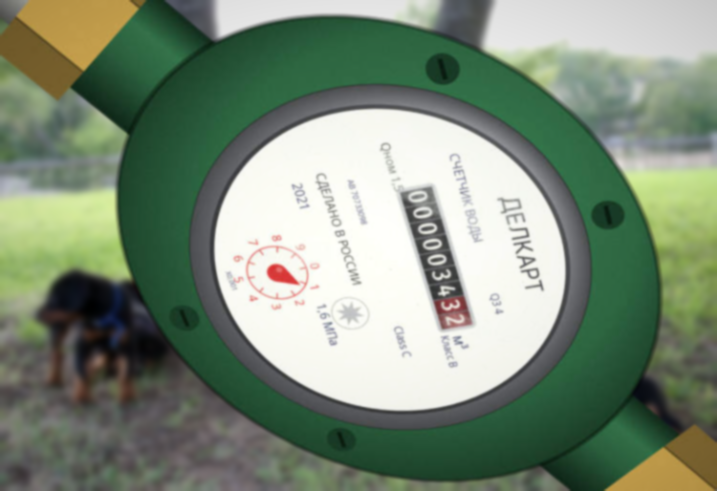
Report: **34.321** m³
